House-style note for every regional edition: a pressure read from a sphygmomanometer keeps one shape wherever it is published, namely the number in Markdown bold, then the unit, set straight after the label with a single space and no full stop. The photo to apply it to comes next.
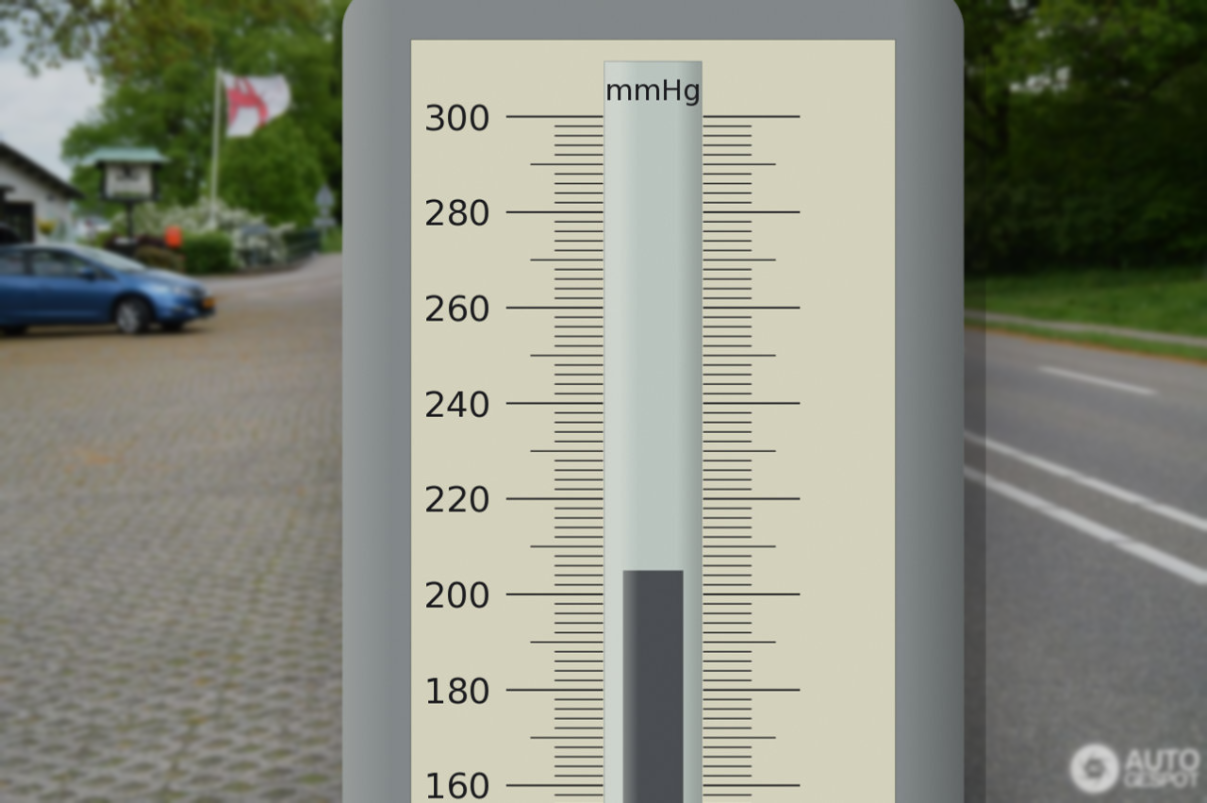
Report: **205** mmHg
